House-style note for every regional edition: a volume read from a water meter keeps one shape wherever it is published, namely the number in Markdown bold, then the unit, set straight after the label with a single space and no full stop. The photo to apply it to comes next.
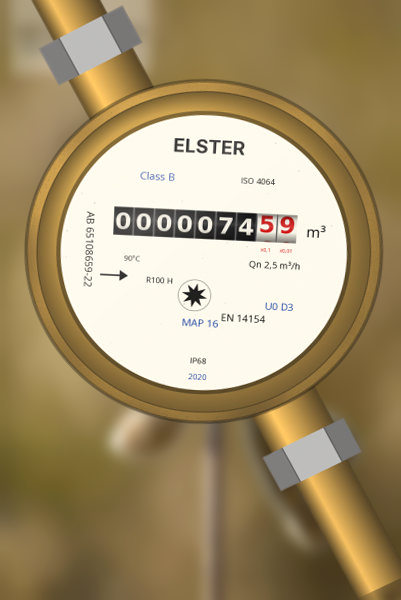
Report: **74.59** m³
